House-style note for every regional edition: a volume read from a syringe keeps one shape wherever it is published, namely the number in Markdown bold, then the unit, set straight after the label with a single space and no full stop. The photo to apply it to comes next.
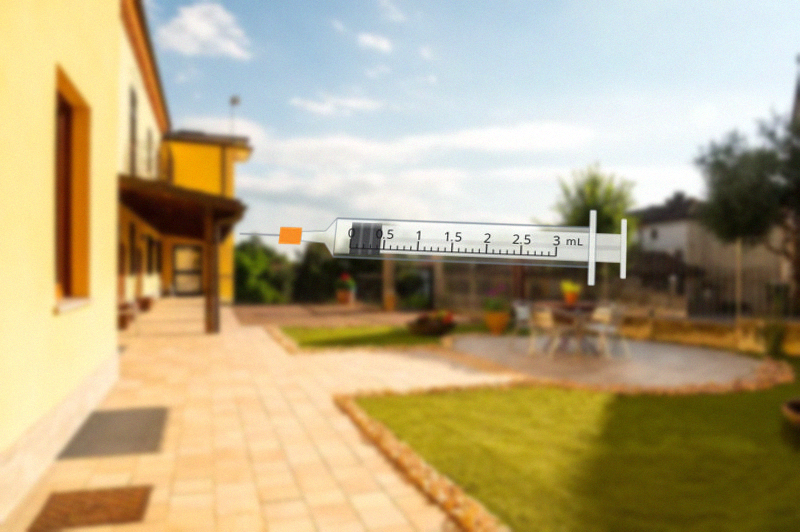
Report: **0** mL
